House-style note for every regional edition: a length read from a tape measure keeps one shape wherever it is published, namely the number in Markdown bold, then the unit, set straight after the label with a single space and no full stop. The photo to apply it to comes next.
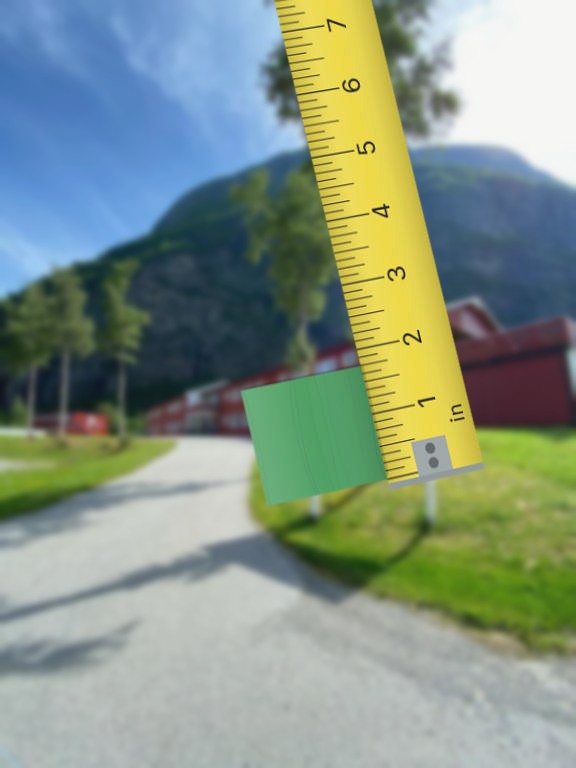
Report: **1.75** in
